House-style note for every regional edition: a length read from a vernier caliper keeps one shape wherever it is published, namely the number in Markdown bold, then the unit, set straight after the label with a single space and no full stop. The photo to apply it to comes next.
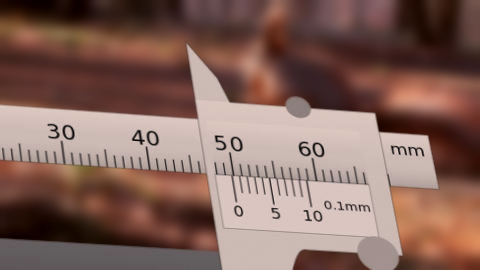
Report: **49.8** mm
